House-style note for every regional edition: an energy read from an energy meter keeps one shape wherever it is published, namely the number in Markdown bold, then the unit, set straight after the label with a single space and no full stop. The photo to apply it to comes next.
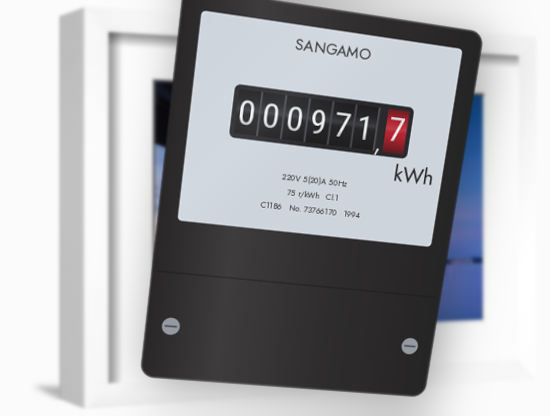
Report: **971.7** kWh
